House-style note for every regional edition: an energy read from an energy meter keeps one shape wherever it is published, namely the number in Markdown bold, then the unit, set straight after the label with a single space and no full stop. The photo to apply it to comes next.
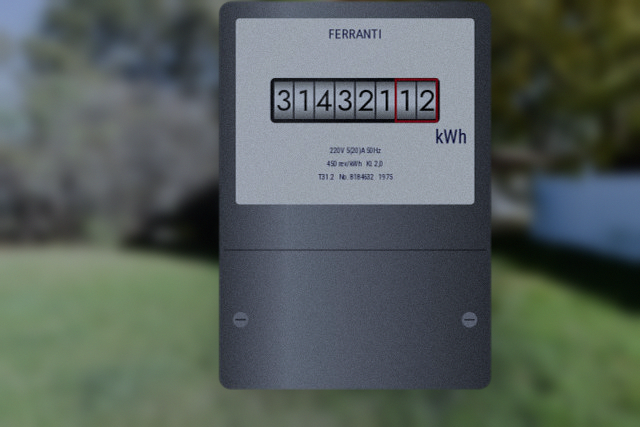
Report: **314321.12** kWh
